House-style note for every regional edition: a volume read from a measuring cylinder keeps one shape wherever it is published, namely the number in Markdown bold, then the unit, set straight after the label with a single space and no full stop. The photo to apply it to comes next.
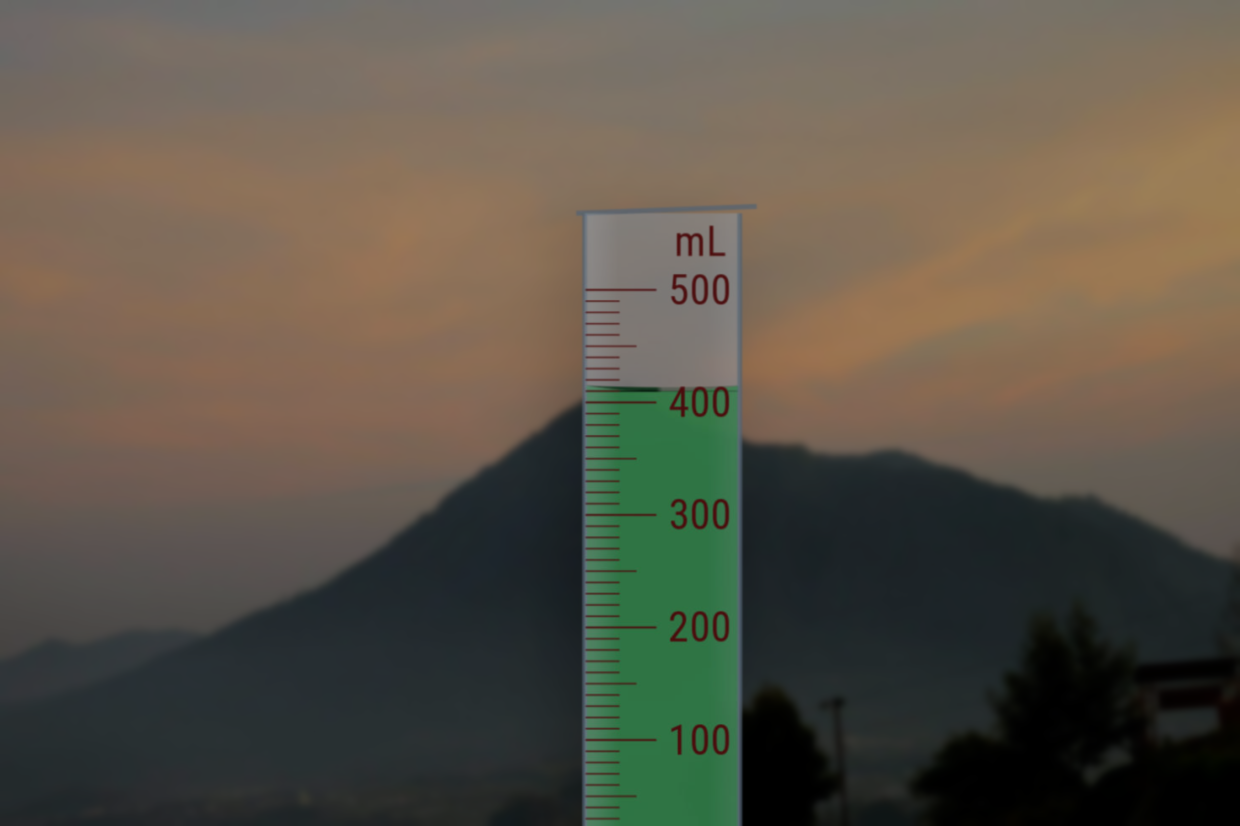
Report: **410** mL
